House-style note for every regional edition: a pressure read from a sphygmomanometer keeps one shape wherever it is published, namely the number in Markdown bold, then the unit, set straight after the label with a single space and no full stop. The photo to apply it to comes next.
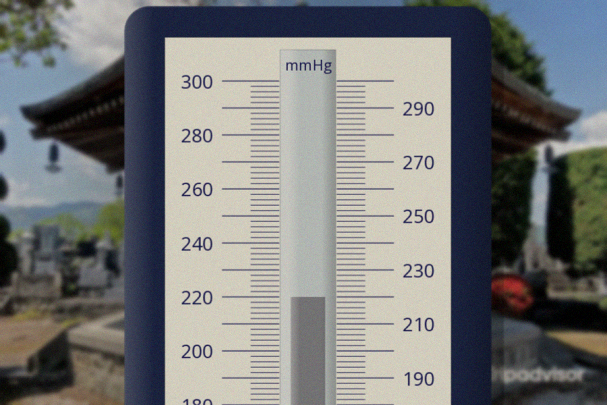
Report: **220** mmHg
